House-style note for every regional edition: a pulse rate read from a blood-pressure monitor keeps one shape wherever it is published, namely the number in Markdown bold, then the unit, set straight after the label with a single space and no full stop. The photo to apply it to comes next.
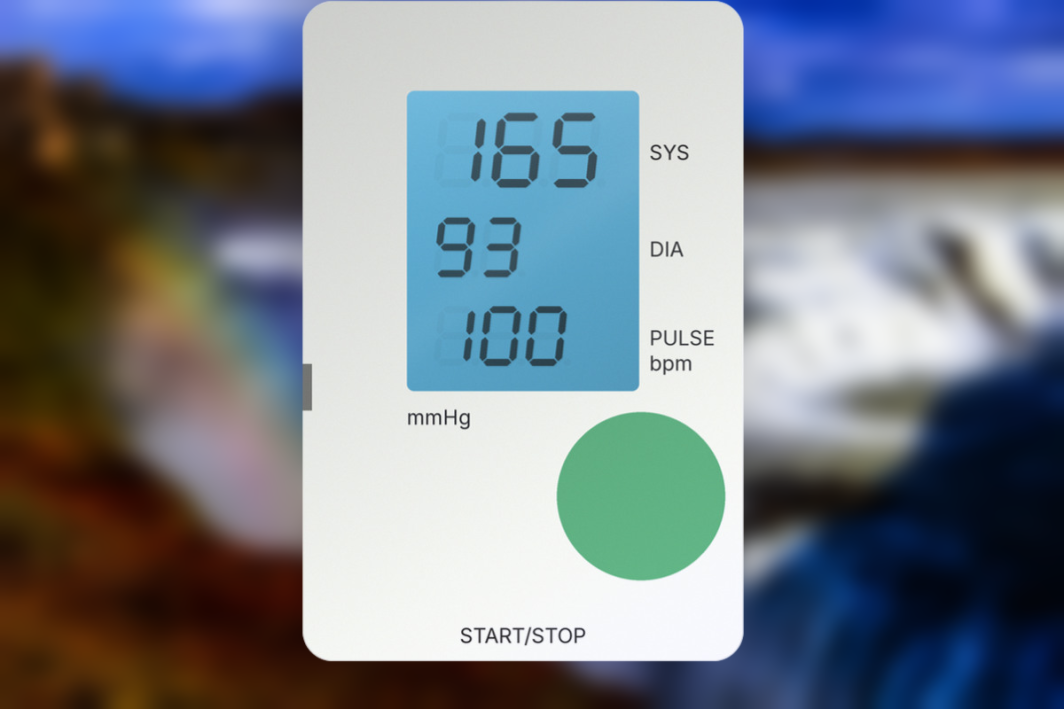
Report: **100** bpm
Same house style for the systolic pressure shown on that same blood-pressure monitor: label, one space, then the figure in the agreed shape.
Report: **165** mmHg
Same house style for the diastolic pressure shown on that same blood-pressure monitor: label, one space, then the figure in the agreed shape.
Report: **93** mmHg
